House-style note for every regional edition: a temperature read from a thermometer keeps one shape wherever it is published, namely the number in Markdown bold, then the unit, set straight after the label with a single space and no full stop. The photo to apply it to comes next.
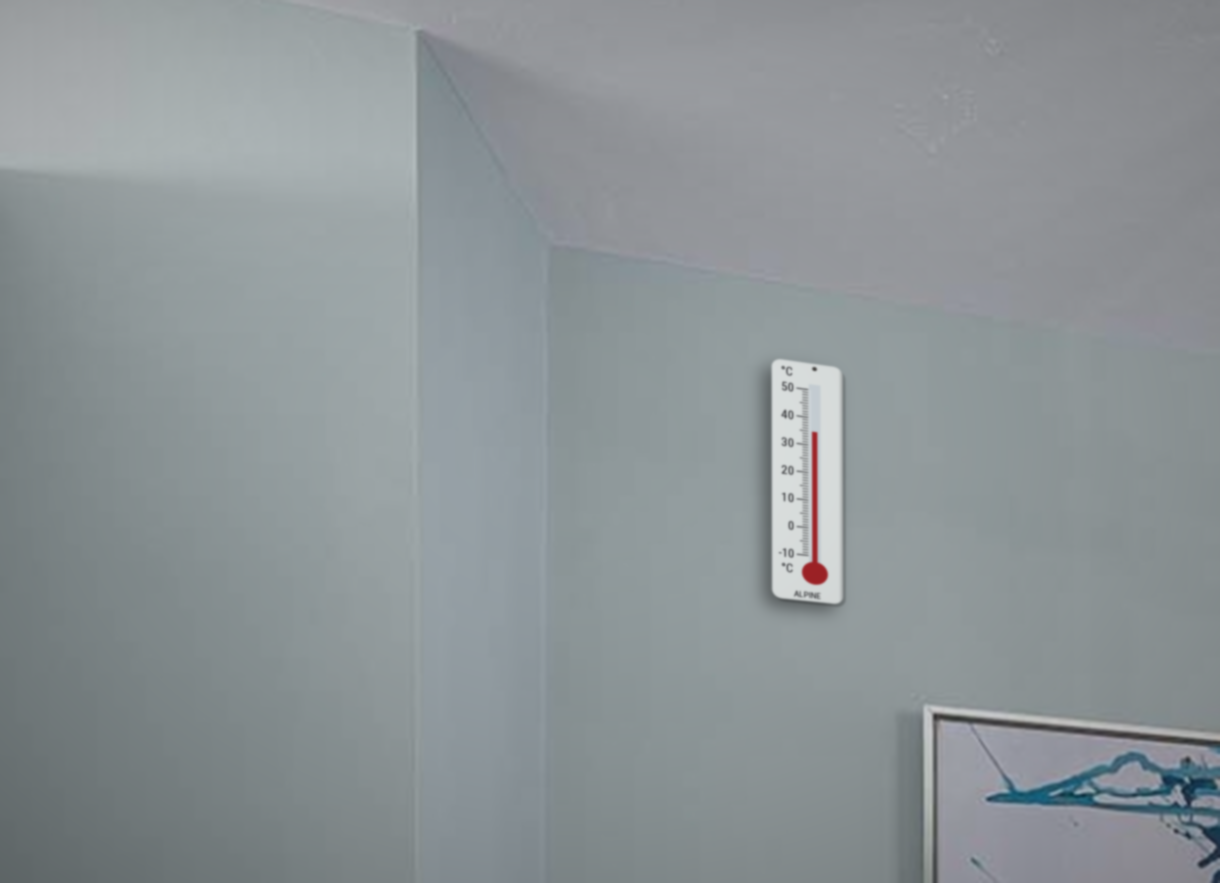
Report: **35** °C
